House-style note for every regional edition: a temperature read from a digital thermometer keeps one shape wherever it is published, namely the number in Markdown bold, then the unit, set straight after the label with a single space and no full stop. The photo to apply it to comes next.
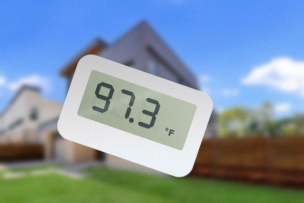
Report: **97.3** °F
